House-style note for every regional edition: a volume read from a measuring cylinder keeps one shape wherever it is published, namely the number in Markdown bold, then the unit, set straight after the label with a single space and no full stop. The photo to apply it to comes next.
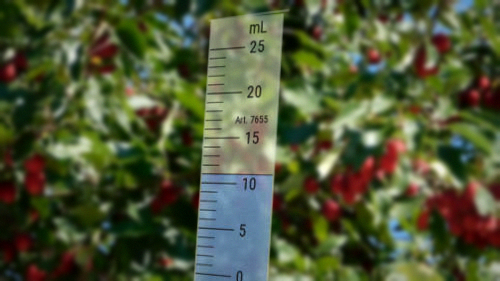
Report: **11** mL
